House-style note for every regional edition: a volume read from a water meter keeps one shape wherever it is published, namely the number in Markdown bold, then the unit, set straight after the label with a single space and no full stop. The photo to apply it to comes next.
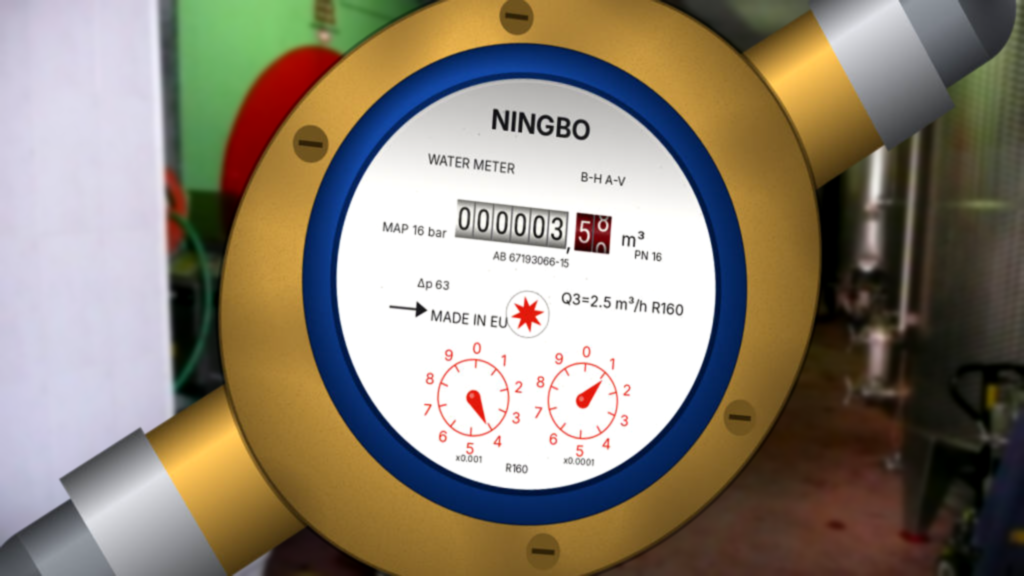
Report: **3.5841** m³
